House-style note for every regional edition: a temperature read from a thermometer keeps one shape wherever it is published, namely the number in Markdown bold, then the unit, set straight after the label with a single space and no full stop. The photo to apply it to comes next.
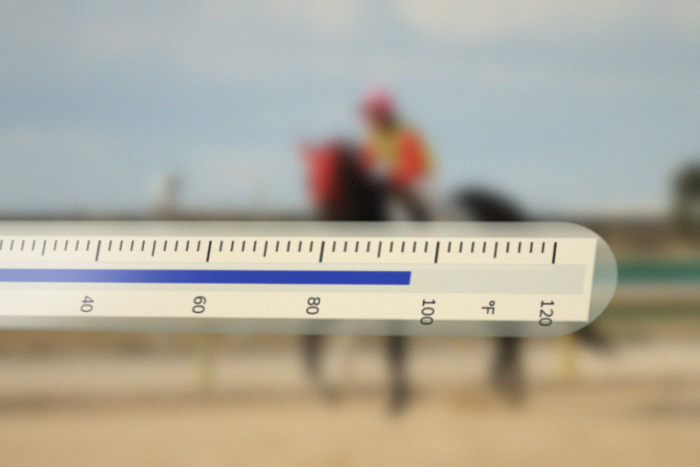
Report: **96** °F
